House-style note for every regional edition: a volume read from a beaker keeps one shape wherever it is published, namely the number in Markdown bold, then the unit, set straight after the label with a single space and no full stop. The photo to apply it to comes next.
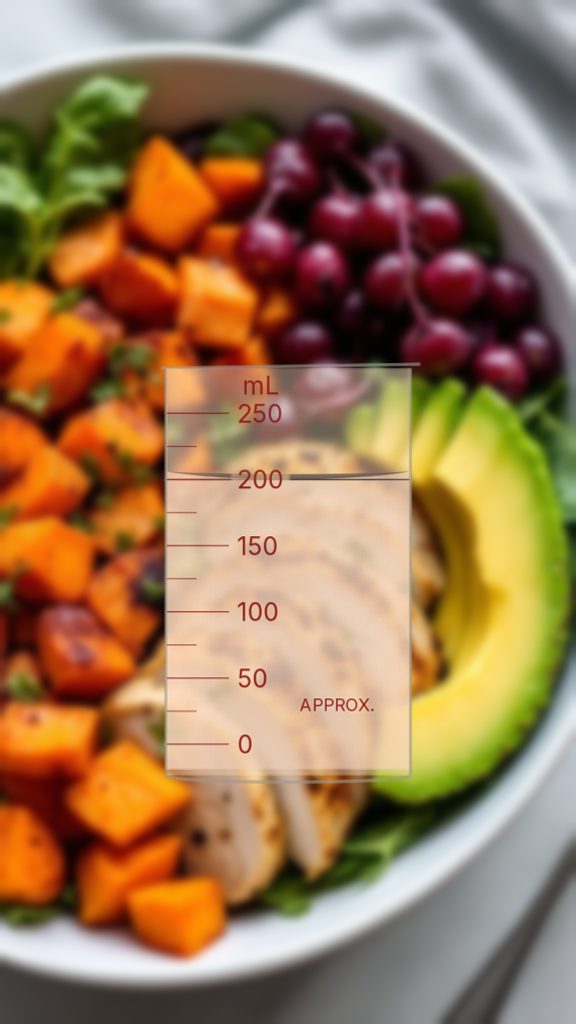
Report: **200** mL
